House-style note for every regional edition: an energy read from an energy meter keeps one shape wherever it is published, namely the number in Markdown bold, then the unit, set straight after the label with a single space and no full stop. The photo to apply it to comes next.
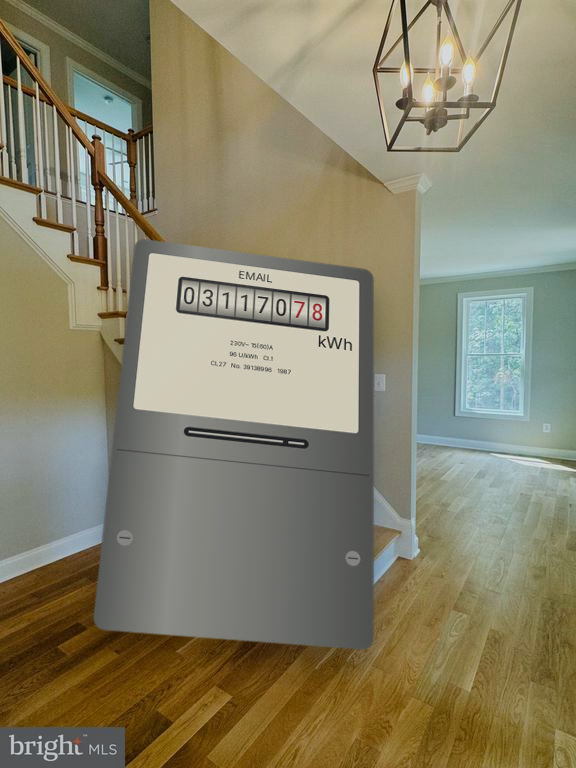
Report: **31170.78** kWh
